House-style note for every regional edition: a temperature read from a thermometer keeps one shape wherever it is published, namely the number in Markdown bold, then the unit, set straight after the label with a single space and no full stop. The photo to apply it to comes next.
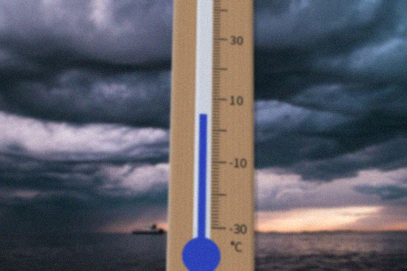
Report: **5** °C
